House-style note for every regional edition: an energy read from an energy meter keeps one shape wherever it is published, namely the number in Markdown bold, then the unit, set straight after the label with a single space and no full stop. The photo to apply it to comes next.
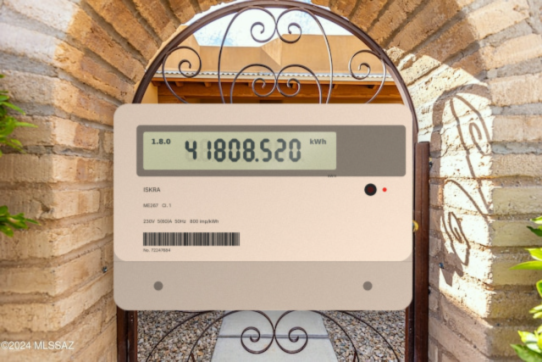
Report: **41808.520** kWh
